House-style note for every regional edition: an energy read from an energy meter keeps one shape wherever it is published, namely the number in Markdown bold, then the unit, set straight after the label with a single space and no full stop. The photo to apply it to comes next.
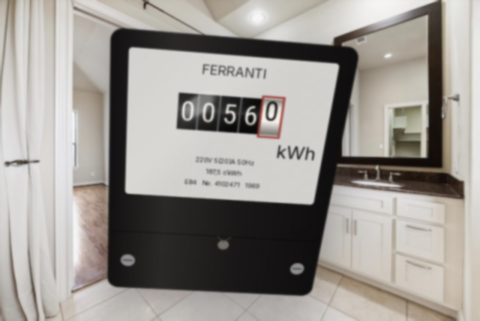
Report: **56.0** kWh
